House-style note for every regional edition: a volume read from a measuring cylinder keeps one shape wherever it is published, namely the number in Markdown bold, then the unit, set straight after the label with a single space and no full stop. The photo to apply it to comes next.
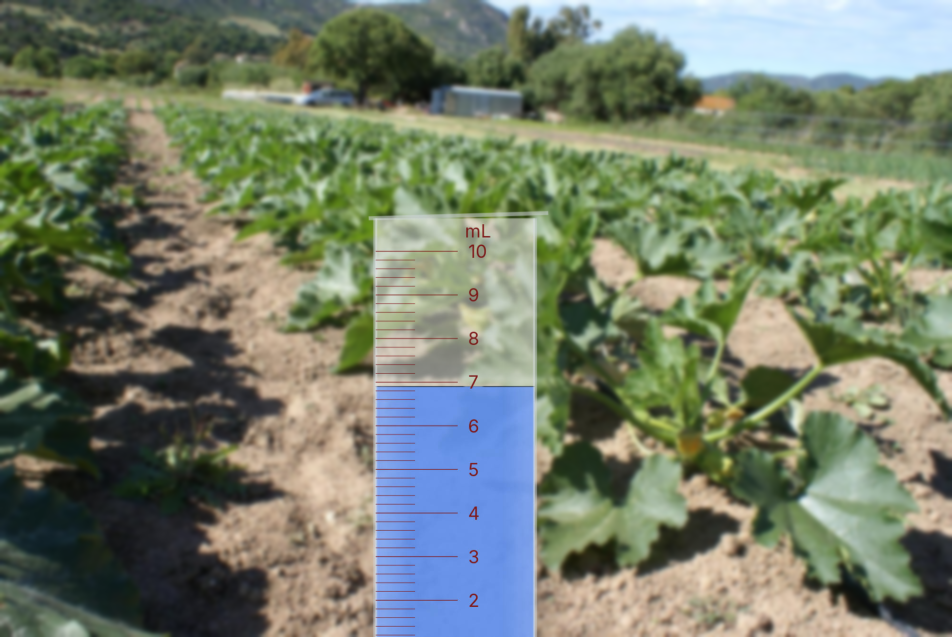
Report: **6.9** mL
